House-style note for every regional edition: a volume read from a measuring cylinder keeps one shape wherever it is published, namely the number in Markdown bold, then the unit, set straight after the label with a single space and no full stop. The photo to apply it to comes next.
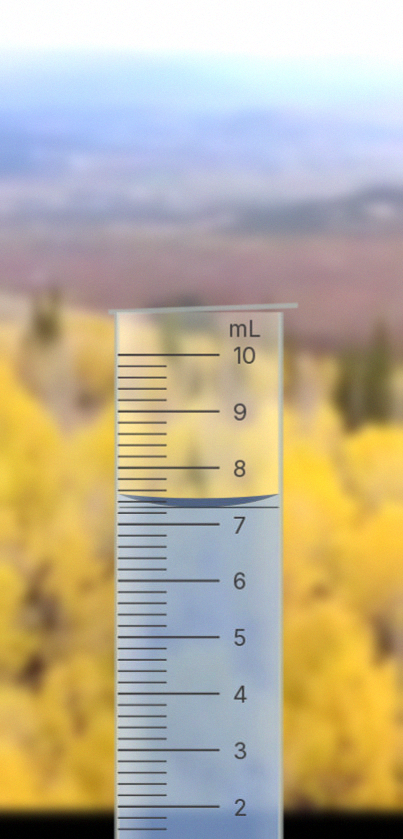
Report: **7.3** mL
